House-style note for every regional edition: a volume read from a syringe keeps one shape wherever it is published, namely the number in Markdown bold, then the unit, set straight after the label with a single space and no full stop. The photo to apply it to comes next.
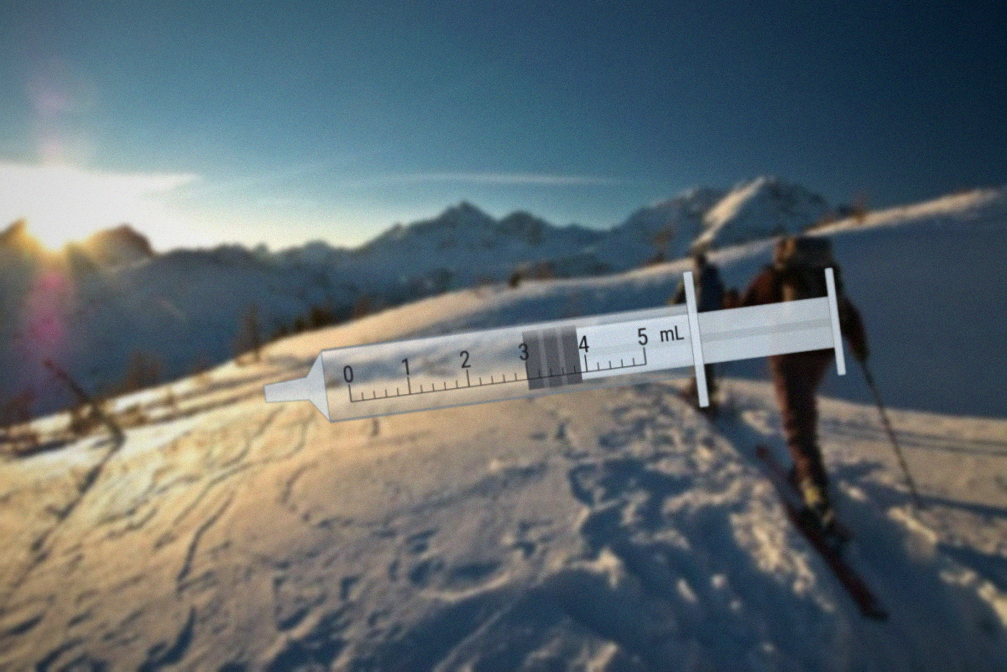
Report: **3** mL
